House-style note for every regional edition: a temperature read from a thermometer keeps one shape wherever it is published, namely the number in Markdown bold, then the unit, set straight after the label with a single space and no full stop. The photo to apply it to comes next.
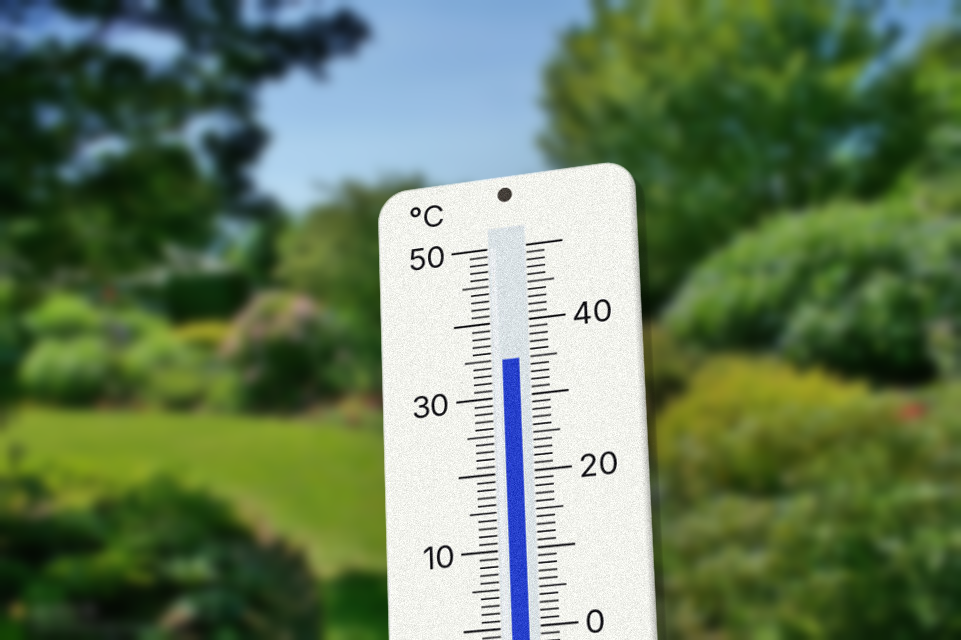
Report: **35** °C
